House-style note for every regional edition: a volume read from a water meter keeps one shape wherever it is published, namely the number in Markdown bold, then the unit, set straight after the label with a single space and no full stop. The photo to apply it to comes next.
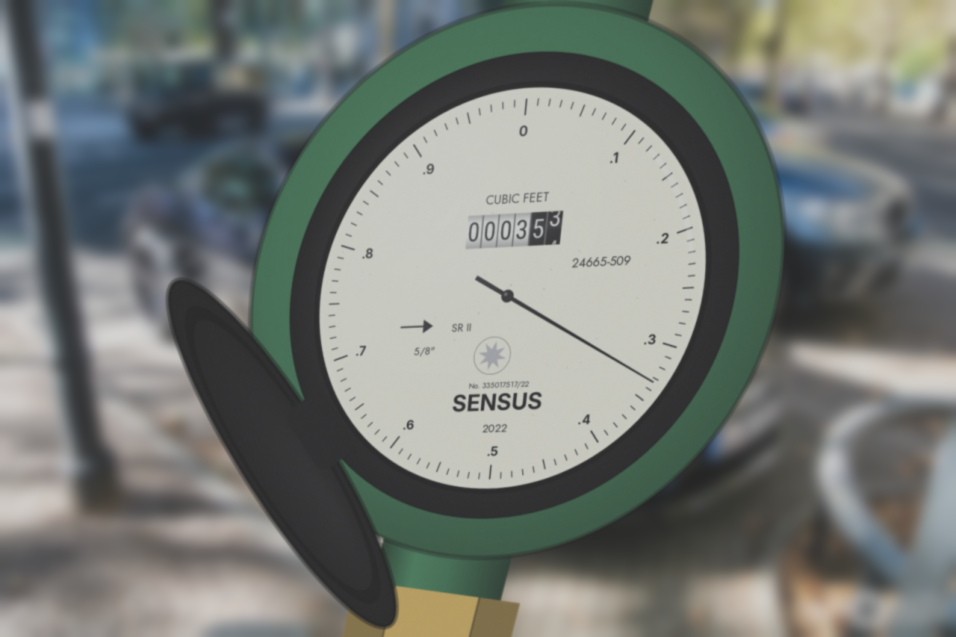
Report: **353.33** ft³
